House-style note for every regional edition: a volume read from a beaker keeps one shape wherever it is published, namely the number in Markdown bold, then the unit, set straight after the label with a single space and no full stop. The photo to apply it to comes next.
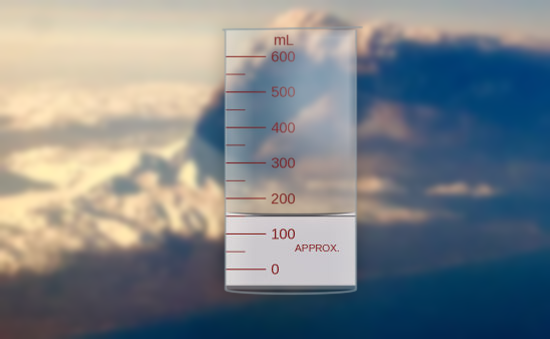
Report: **150** mL
